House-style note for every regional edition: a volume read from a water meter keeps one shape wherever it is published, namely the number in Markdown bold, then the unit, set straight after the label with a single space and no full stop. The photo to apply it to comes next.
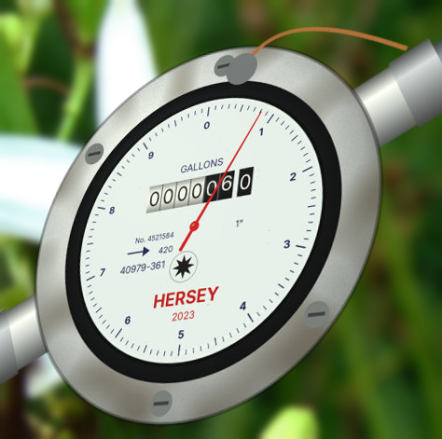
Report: **60.8** gal
